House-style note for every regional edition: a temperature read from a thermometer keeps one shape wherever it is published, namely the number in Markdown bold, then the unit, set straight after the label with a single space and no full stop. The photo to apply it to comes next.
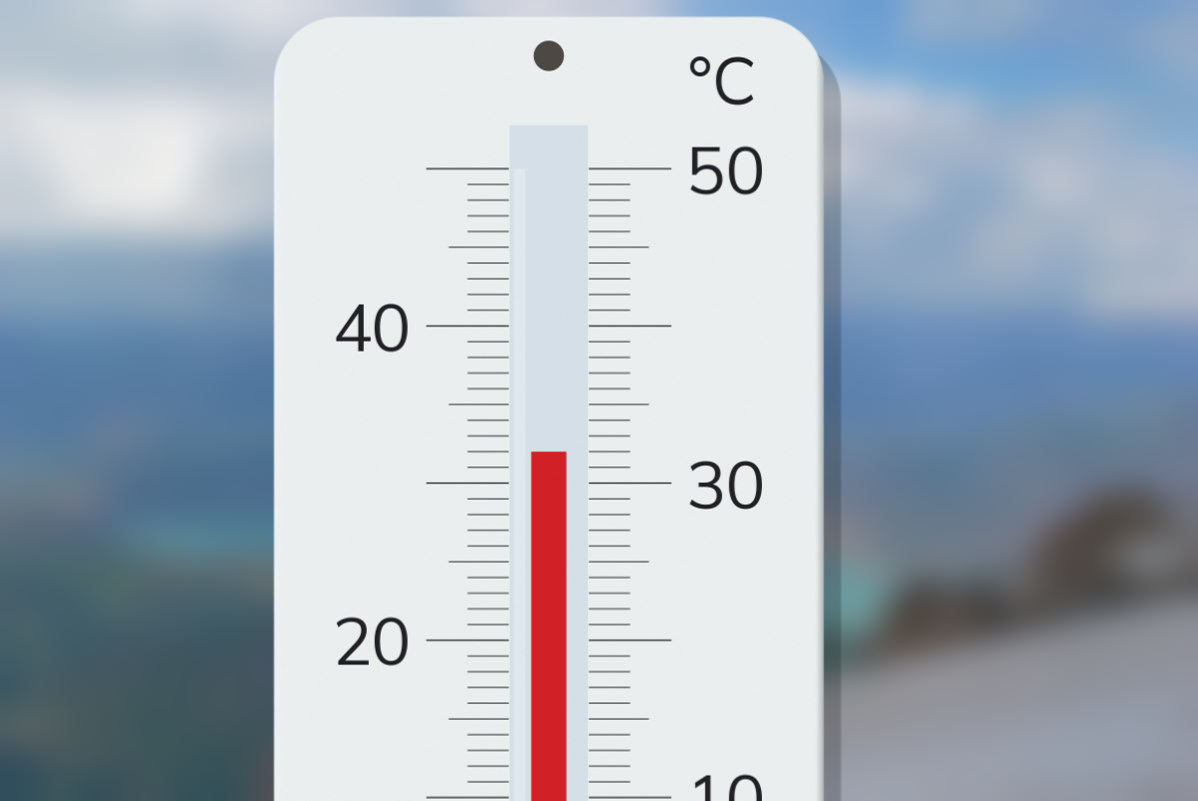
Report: **32** °C
